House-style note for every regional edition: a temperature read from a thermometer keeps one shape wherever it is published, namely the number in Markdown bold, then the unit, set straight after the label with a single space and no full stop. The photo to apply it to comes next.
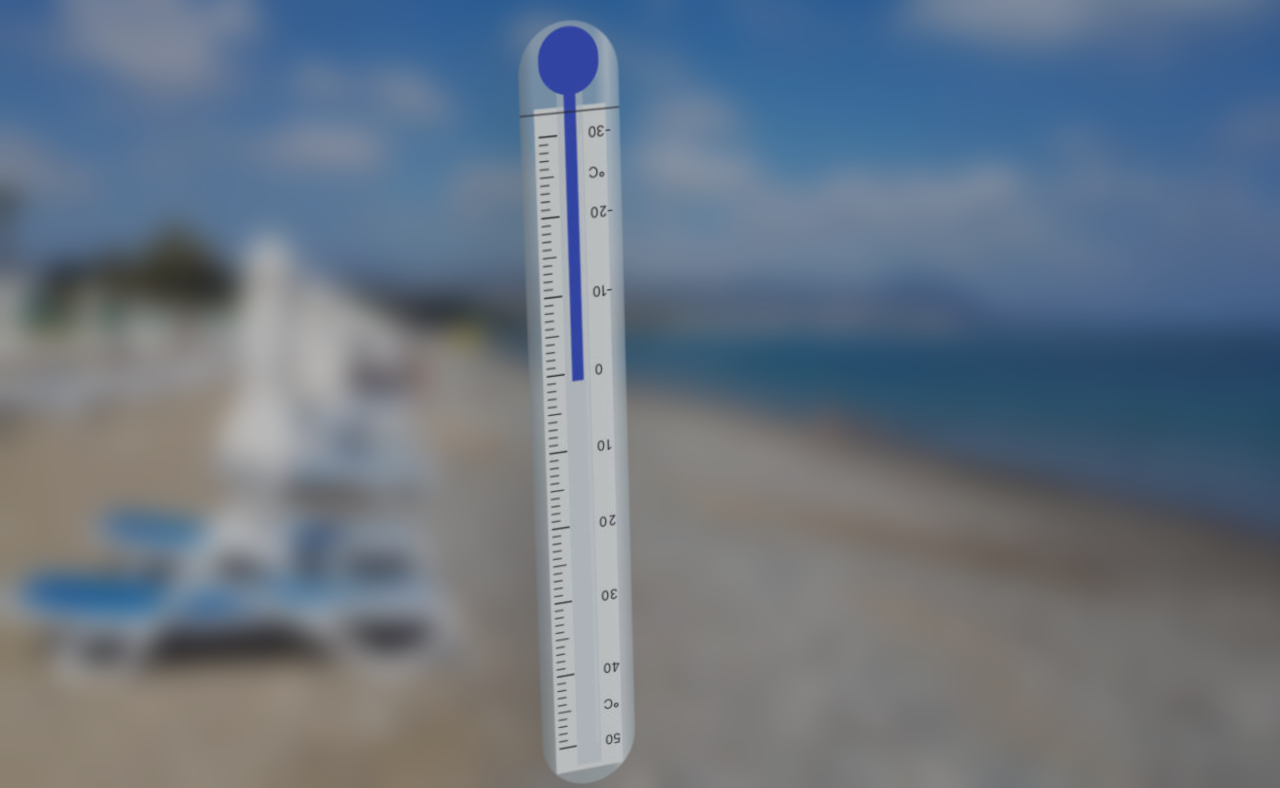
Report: **1** °C
